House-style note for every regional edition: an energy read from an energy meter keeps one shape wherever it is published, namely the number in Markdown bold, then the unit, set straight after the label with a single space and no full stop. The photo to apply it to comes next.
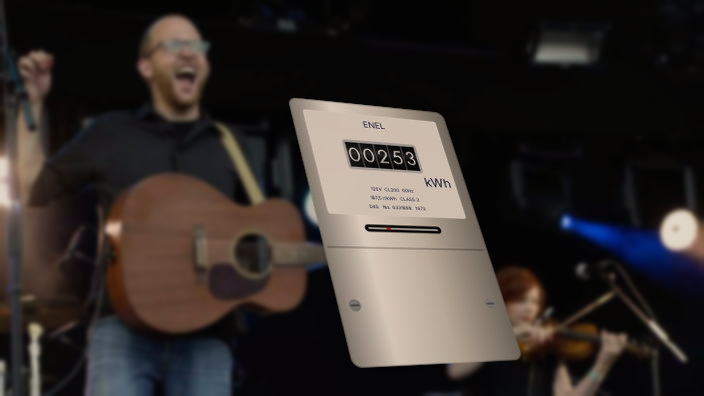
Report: **253** kWh
